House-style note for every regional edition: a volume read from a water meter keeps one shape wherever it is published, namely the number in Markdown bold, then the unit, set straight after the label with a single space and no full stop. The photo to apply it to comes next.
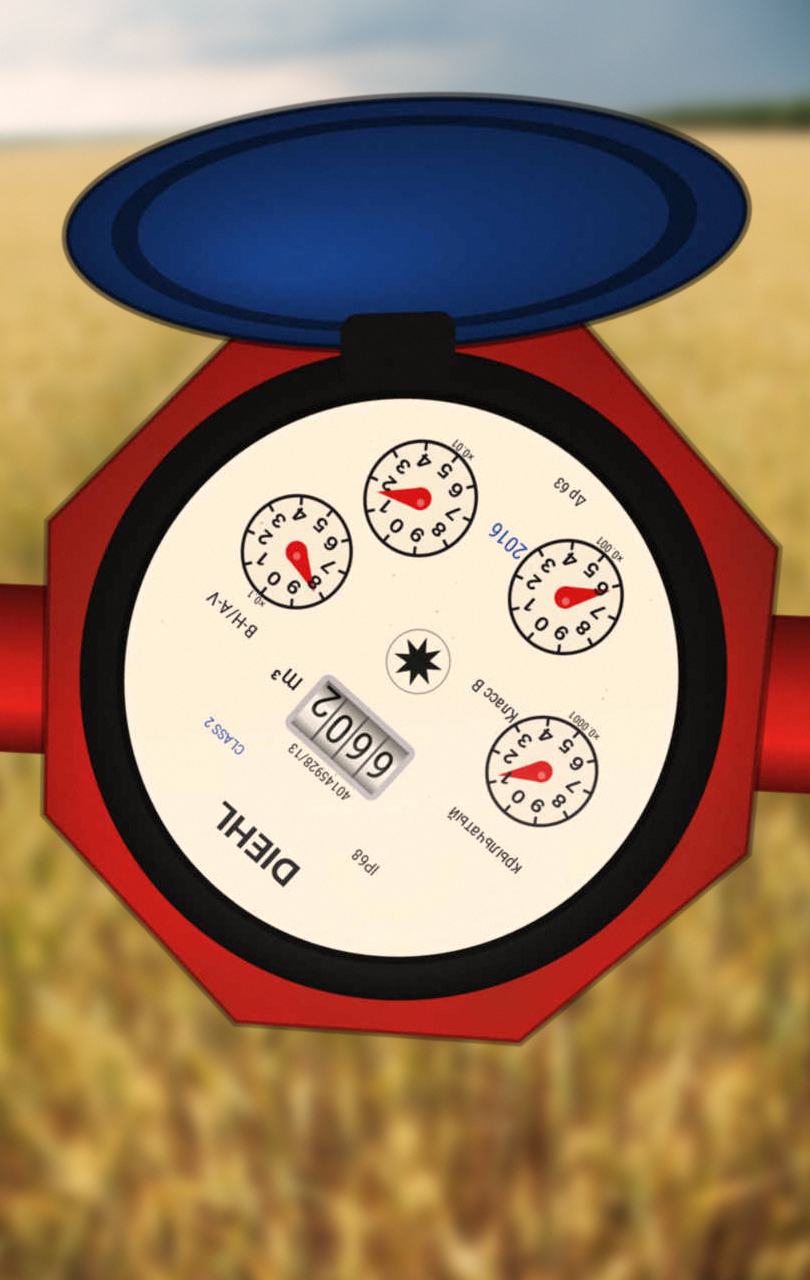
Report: **6601.8161** m³
